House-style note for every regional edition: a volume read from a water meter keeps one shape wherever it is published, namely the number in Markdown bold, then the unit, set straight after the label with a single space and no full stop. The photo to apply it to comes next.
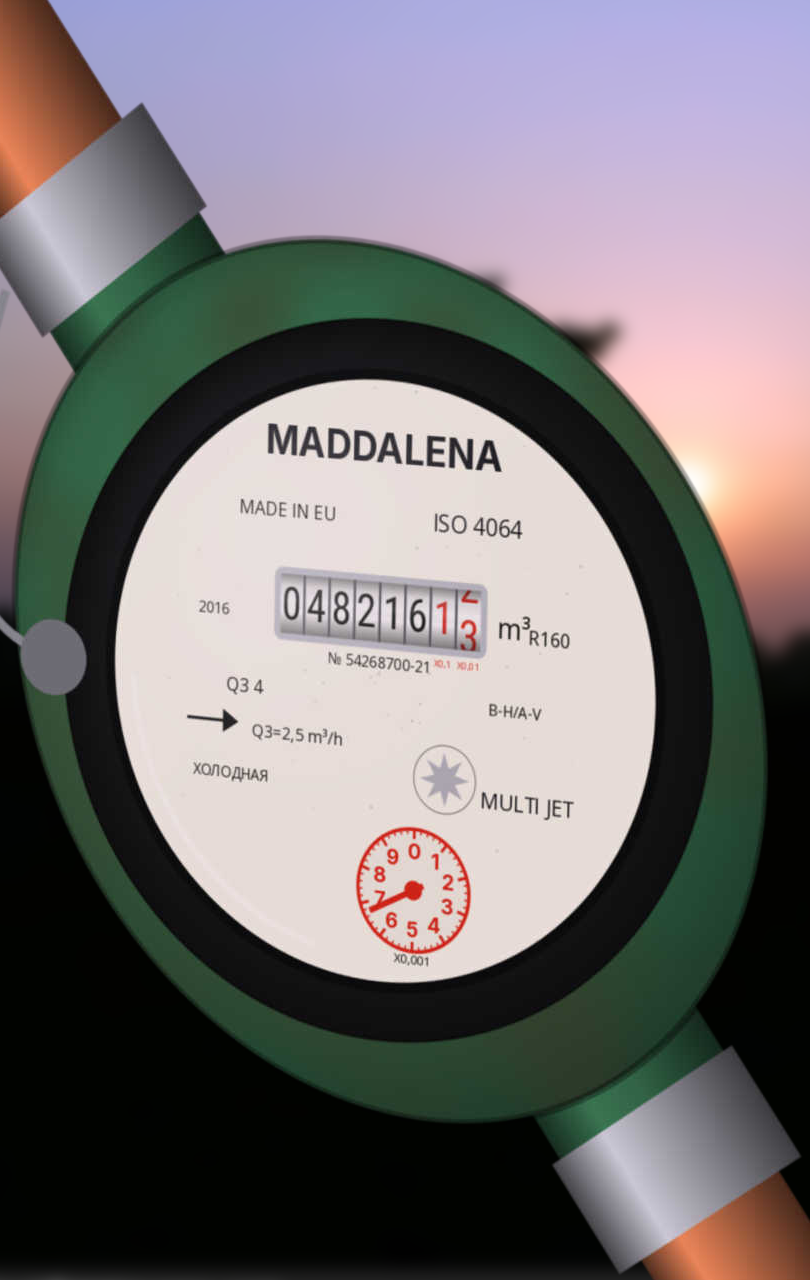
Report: **48216.126** m³
